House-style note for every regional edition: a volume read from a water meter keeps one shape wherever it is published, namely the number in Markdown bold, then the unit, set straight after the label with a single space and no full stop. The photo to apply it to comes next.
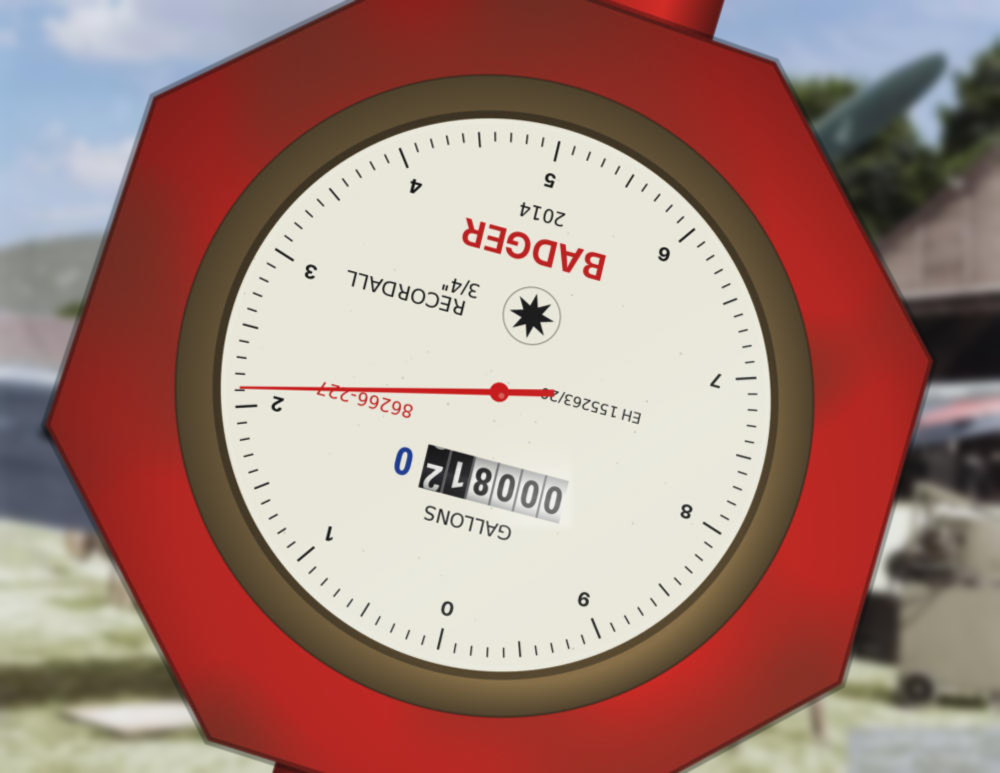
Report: **8122.1** gal
